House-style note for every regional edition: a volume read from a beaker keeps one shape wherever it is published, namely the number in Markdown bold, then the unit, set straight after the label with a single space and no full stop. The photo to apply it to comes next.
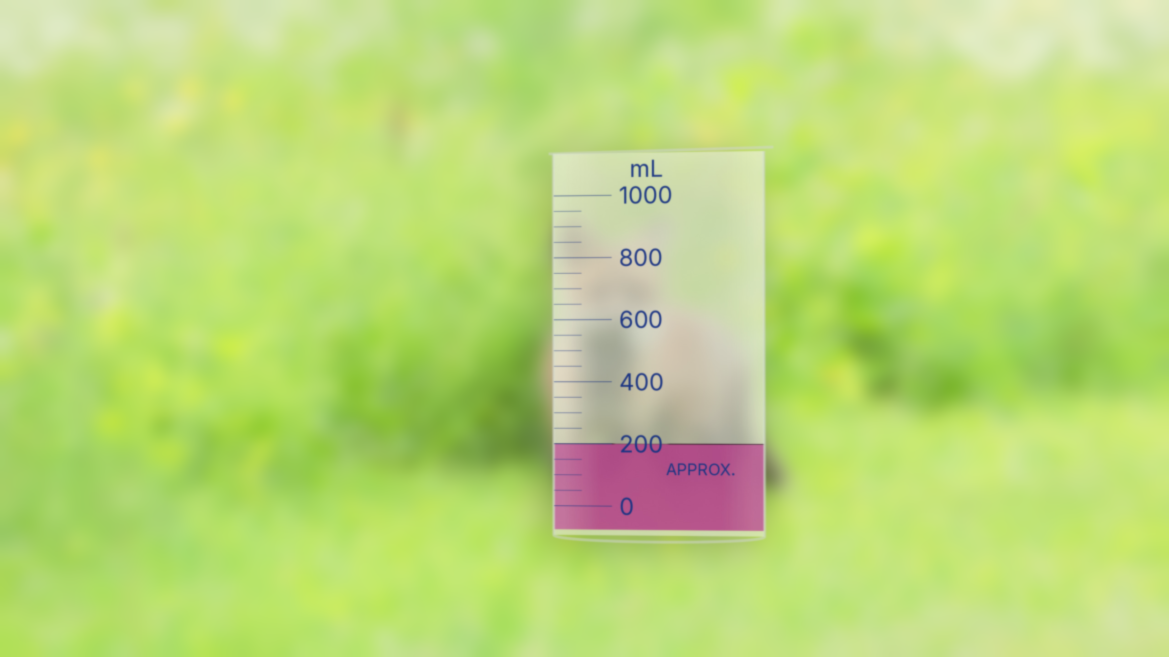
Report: **200** mL
